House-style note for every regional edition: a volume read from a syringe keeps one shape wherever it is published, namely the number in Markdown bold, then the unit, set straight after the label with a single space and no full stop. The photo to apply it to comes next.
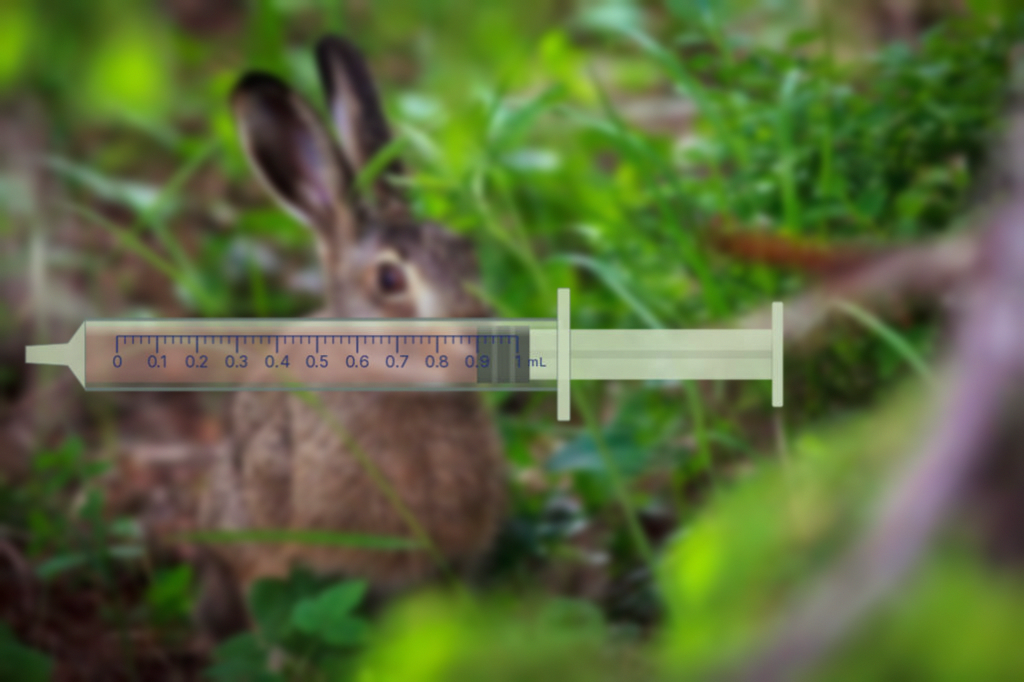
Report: **0.9** mL
